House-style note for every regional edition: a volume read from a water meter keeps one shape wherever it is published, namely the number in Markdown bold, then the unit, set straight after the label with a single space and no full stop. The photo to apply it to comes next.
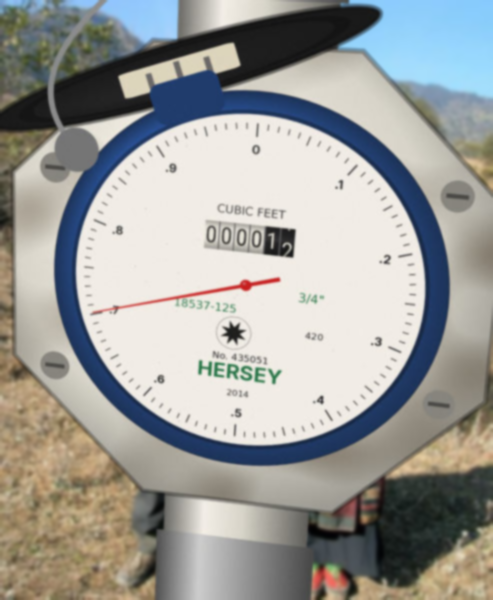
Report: **11.70** ft³
